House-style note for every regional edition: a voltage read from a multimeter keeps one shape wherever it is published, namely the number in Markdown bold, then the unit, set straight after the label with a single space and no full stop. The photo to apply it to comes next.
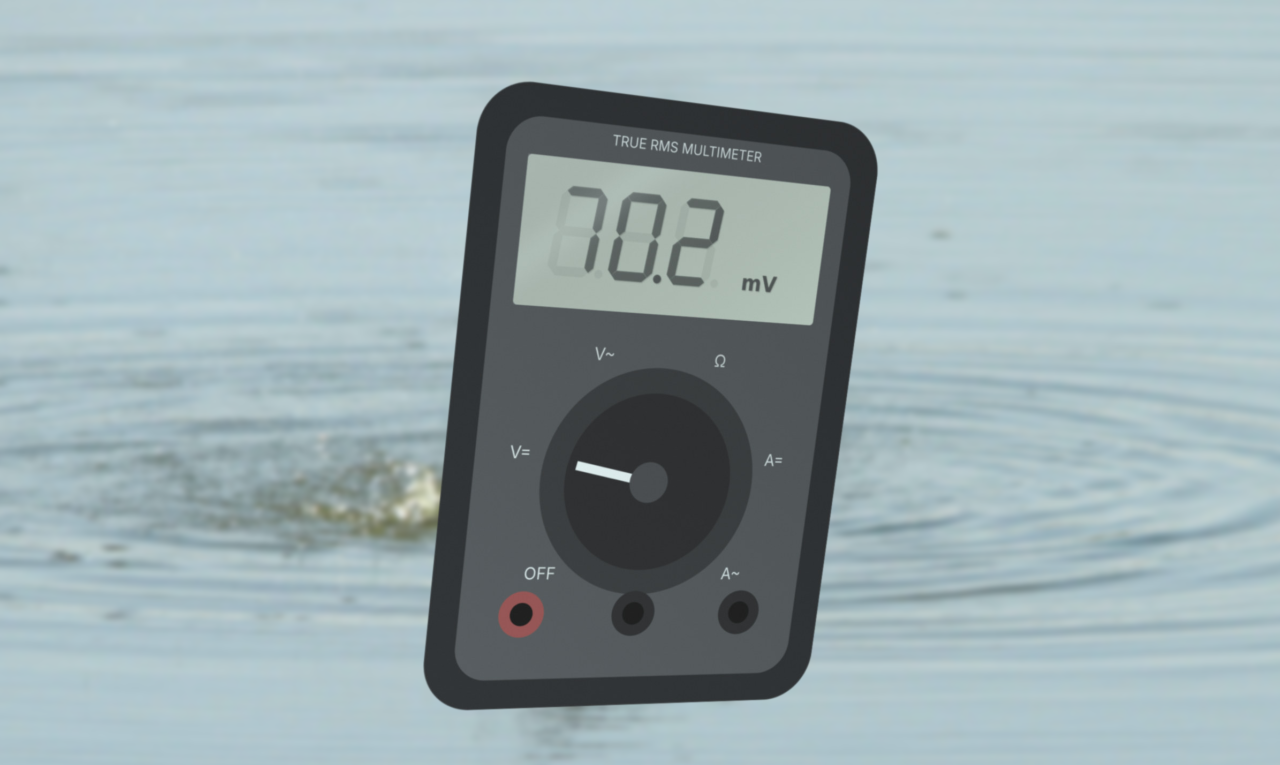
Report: **70.2** mV
